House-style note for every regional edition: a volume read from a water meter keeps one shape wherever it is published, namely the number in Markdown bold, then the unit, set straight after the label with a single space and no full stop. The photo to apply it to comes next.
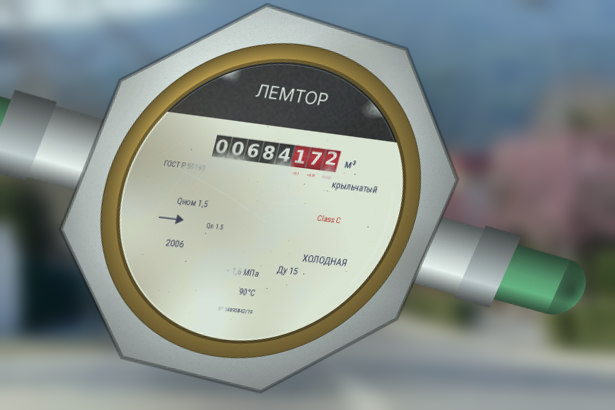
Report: **684.172** m³
